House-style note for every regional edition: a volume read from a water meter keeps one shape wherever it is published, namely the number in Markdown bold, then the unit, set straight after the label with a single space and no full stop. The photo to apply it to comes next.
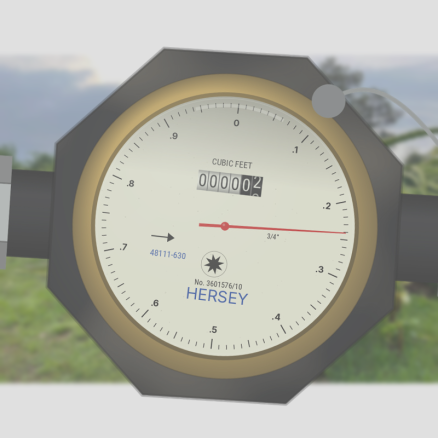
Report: **2.24** ft³
